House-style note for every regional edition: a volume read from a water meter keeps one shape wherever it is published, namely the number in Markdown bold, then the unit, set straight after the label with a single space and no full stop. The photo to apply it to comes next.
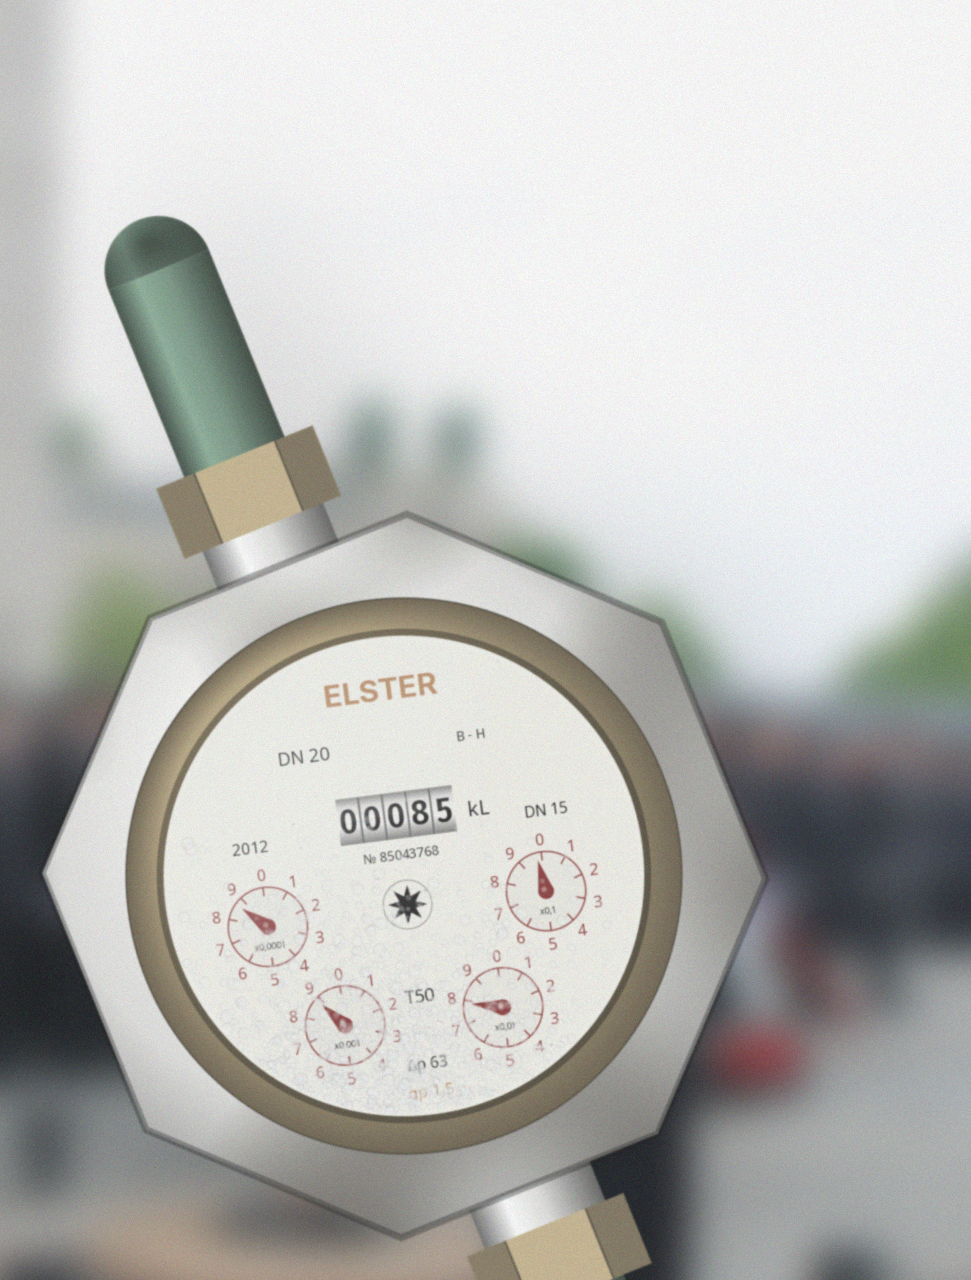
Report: **84.9788** kL
